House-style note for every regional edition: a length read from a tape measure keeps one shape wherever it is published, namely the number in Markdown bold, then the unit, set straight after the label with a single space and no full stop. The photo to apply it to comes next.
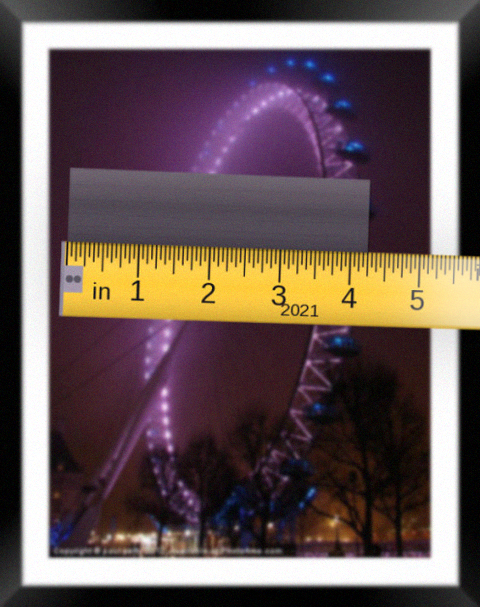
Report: **4.25** in
